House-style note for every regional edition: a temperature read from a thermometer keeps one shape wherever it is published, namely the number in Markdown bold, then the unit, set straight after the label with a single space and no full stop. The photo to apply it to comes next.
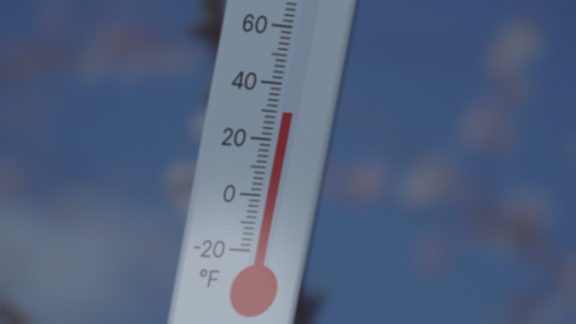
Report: **30** °F
